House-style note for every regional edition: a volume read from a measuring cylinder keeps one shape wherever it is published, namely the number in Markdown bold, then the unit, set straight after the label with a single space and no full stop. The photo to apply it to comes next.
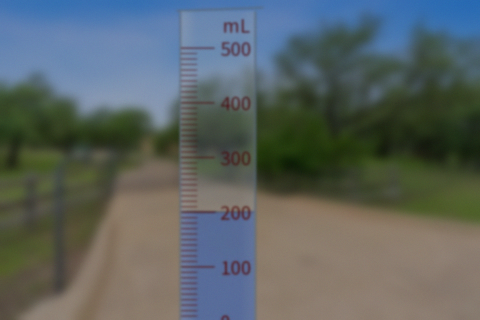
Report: **200** mL
